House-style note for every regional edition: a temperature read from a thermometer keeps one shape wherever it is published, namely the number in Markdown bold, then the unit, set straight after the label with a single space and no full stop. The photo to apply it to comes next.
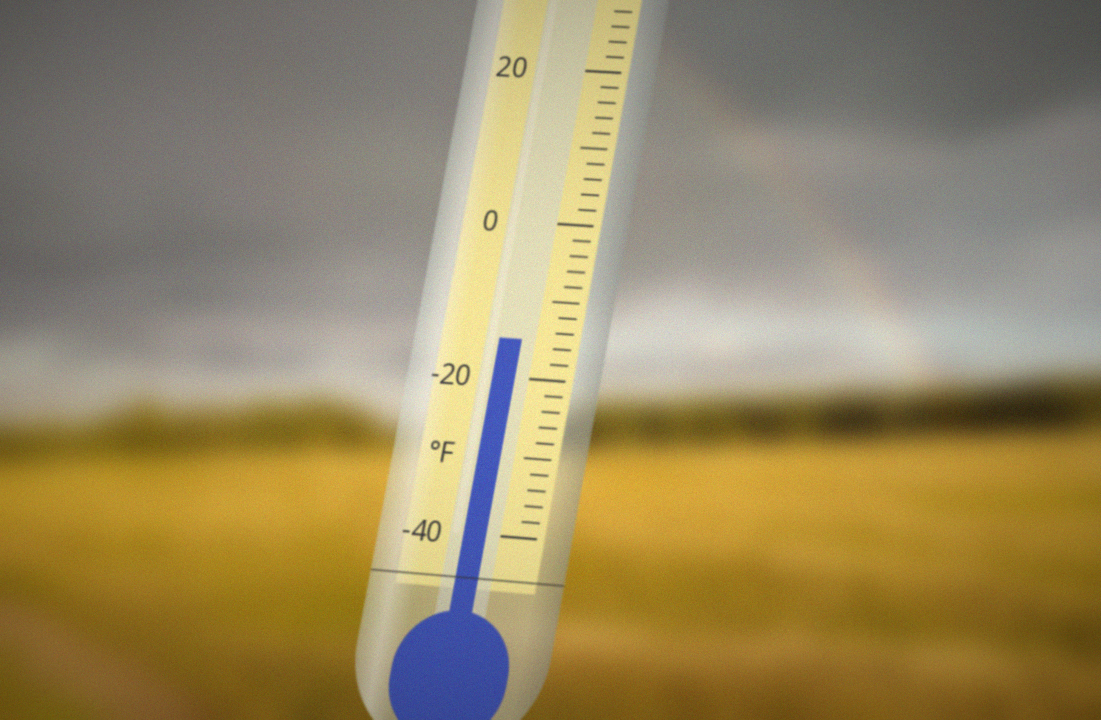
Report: **-15** °F
